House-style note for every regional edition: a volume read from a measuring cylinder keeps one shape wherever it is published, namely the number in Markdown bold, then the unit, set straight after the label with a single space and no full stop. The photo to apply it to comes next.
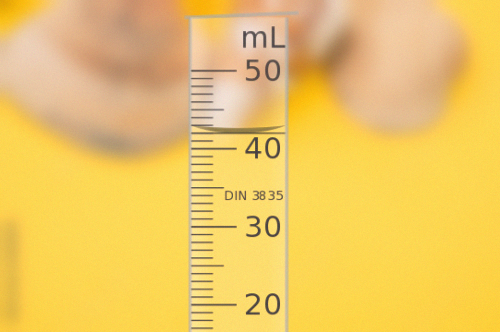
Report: **42** mL
